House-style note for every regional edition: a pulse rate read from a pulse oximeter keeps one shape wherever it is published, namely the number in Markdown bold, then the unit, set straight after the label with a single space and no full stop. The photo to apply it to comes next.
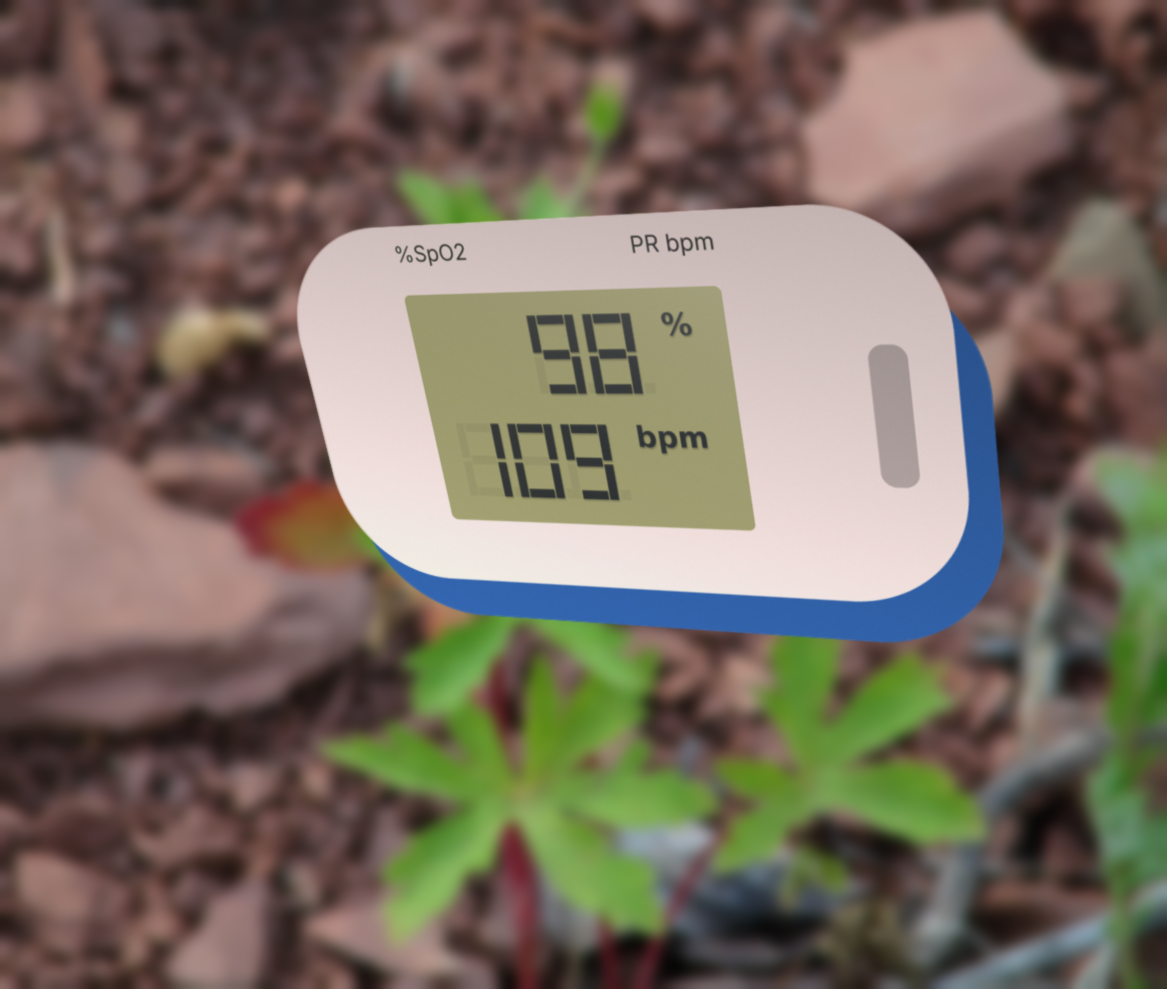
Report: **109** bpm
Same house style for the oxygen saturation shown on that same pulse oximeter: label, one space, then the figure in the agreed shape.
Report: **98** %
